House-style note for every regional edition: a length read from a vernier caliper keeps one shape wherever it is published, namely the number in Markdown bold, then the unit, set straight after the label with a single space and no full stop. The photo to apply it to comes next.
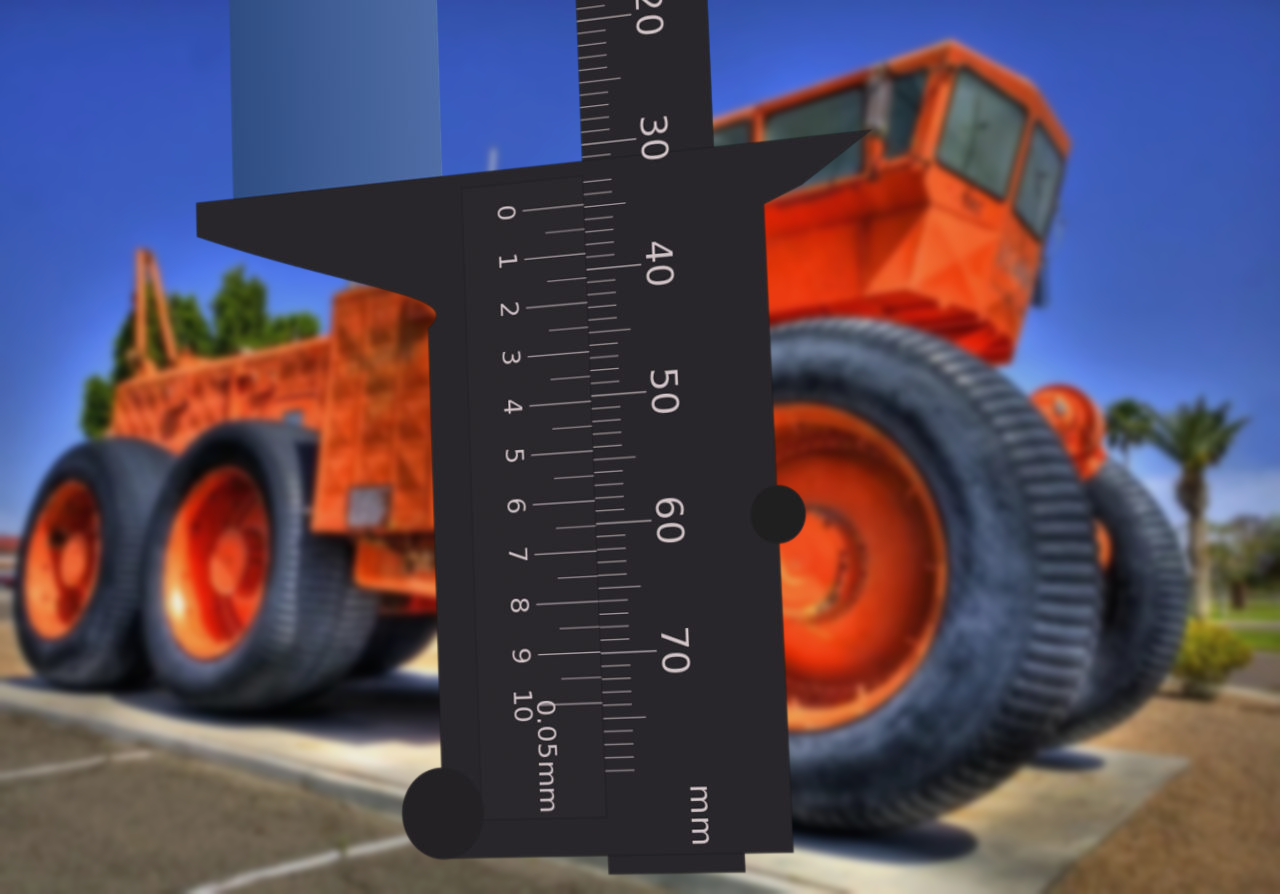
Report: **34.8** mm
